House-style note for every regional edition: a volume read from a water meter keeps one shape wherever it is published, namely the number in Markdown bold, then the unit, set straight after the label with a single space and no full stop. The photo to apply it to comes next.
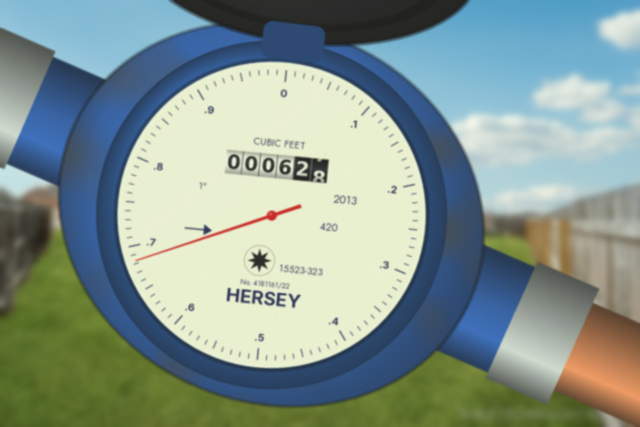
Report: **627.68** ft³
